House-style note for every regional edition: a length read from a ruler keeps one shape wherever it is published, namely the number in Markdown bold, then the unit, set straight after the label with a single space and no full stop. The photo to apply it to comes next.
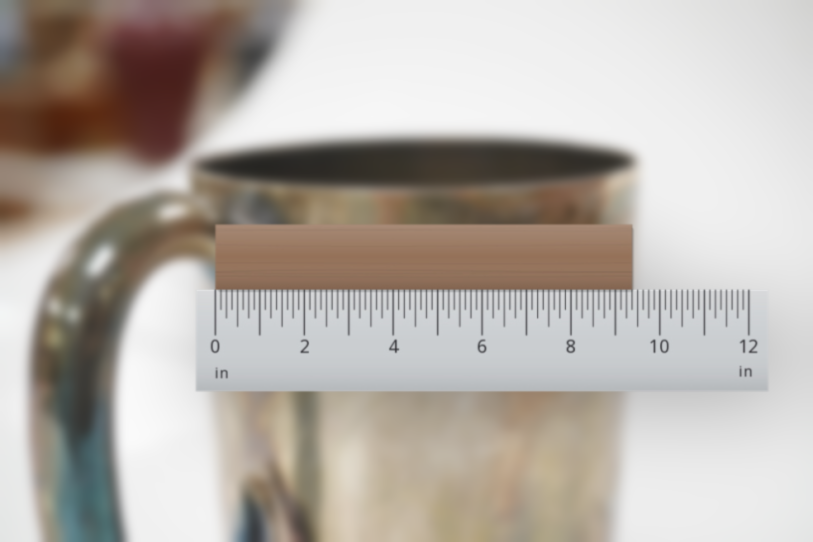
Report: **9.375** in
